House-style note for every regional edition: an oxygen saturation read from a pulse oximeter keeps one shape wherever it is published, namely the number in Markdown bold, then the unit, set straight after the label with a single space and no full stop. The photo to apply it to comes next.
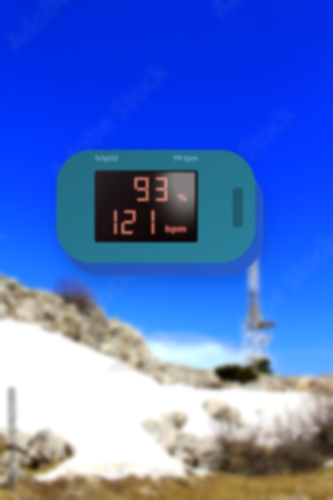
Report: **93** %
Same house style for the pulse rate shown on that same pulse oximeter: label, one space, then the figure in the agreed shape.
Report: **121** bpm
